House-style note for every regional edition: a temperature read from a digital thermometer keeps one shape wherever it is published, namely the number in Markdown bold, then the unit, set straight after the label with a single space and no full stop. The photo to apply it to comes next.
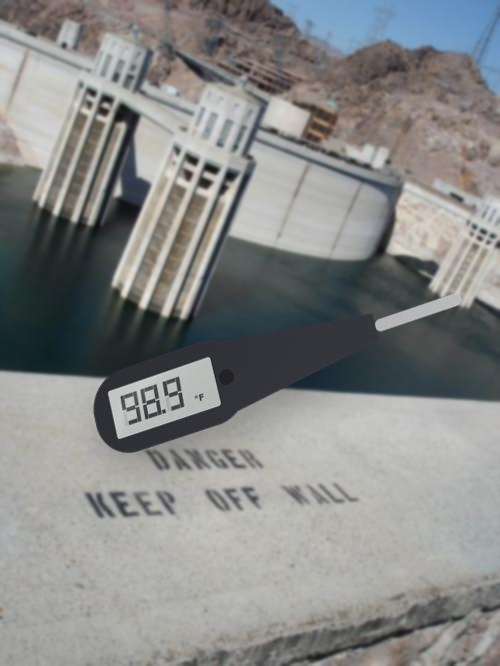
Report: **98.9** °F
